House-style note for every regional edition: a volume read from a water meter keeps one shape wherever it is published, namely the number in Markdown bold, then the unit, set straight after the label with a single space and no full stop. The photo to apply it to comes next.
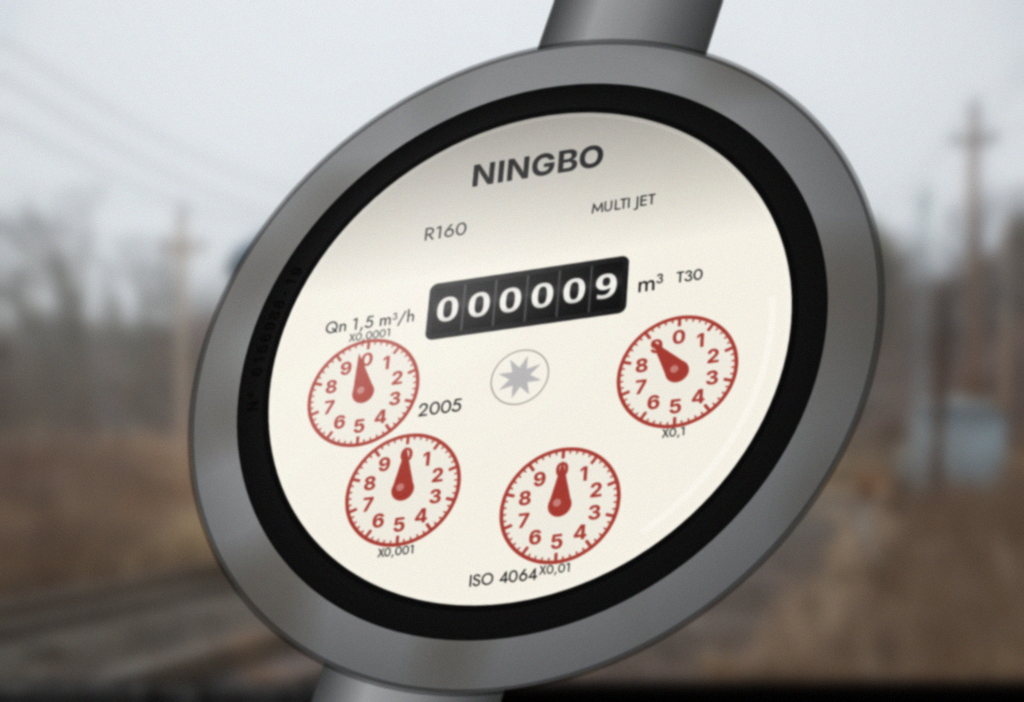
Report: **9.8999** m³
